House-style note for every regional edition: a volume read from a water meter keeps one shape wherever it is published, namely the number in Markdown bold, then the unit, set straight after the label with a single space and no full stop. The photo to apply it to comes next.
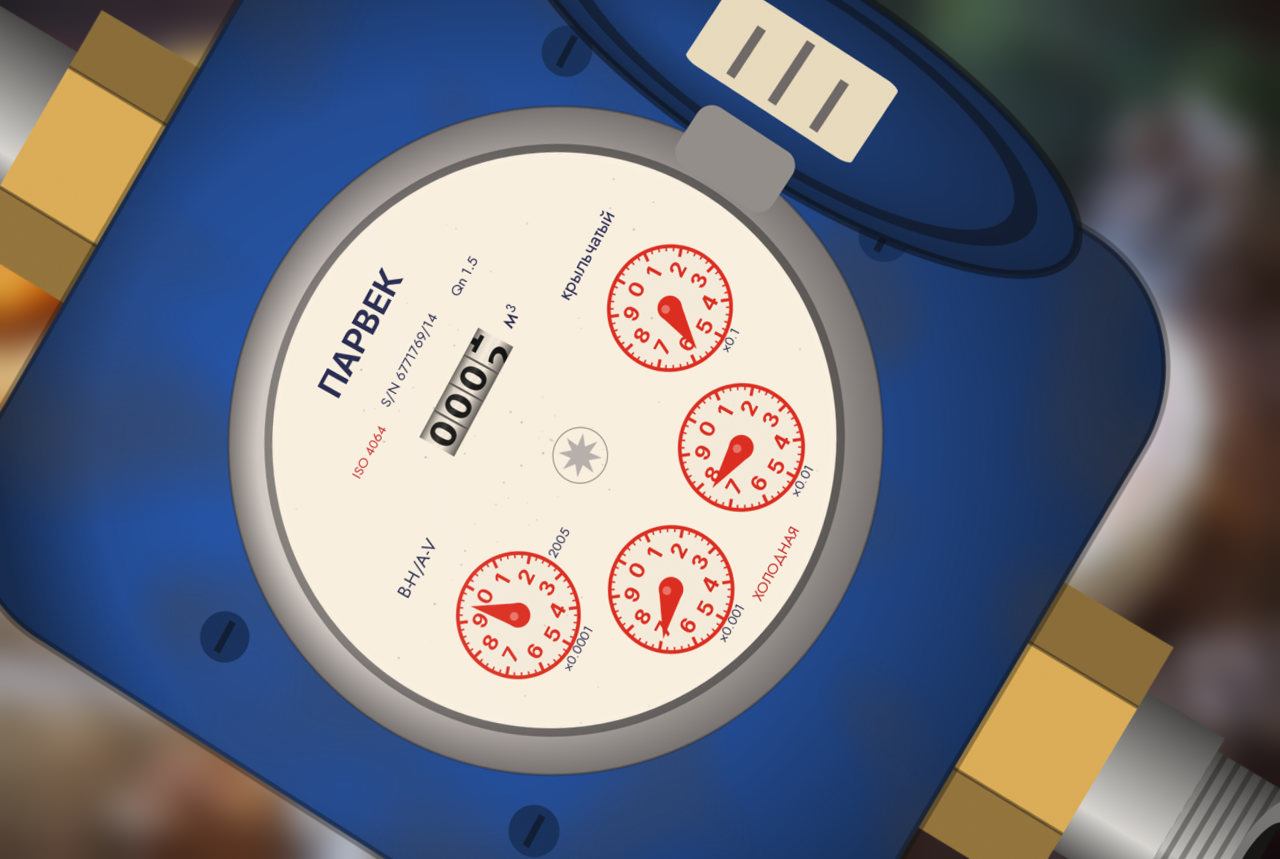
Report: **1.5769** m³
